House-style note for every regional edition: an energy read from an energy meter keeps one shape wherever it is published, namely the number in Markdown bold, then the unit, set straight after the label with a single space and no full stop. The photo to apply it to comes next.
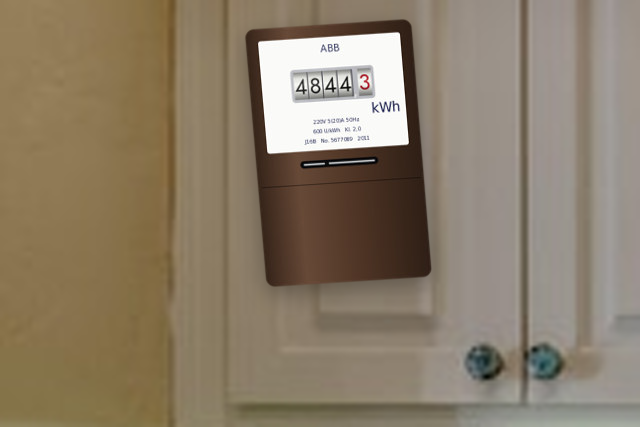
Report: **4844.3** kWh
